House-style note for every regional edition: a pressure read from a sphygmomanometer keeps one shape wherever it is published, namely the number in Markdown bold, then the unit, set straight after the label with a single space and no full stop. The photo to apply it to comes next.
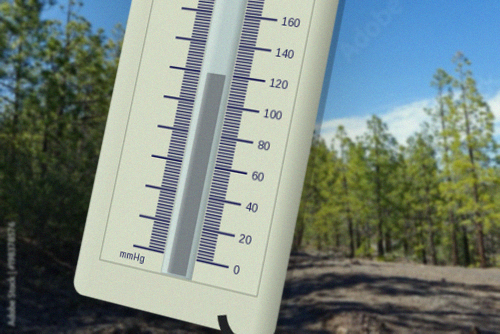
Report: **120** mmHg
